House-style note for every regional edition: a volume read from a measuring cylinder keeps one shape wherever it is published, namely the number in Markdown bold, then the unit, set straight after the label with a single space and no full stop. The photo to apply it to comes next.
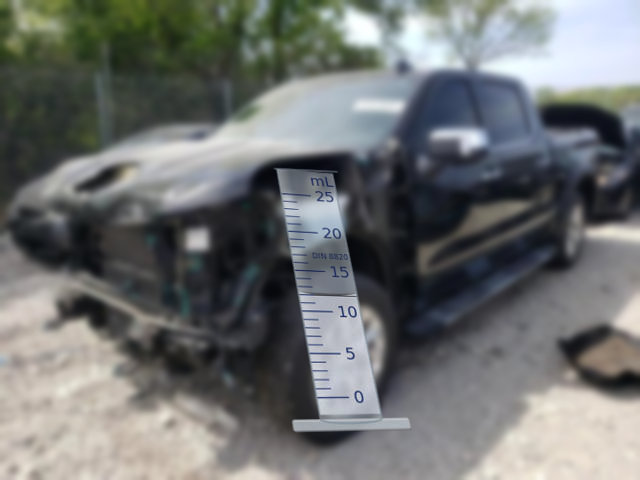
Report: **12** mL
